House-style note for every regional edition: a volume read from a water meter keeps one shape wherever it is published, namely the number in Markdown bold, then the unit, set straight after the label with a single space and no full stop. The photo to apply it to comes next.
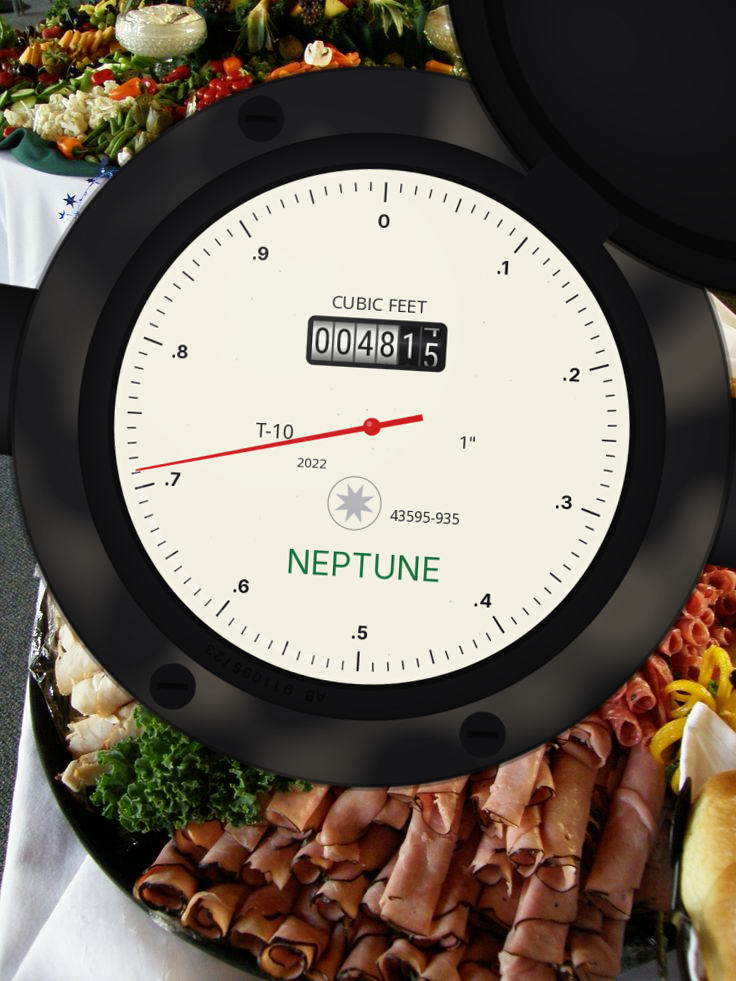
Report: **4814.71** ft³
